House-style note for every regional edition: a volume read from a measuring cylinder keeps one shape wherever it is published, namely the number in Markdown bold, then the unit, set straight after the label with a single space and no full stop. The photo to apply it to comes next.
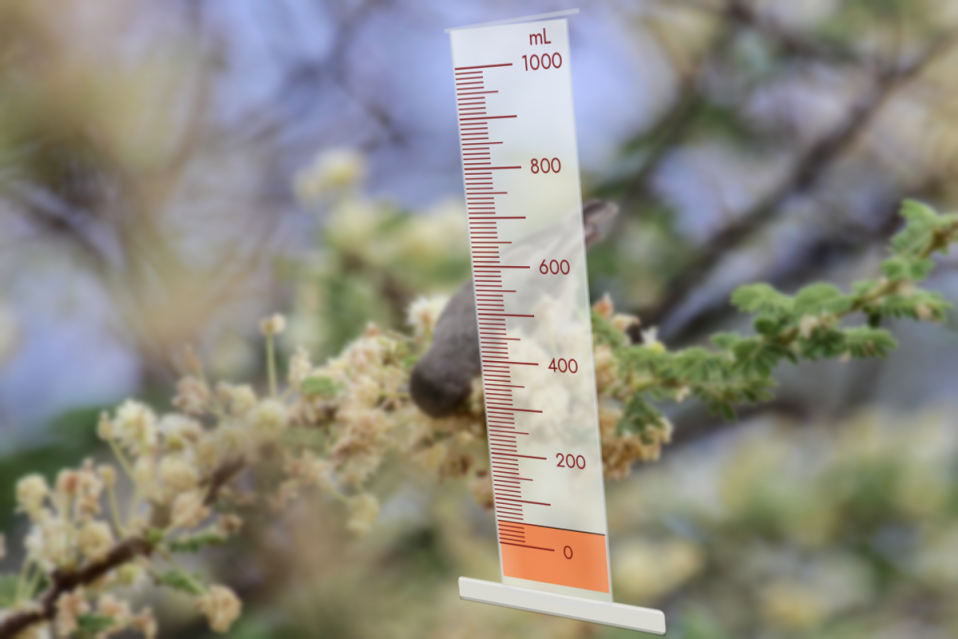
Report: **50** mL
